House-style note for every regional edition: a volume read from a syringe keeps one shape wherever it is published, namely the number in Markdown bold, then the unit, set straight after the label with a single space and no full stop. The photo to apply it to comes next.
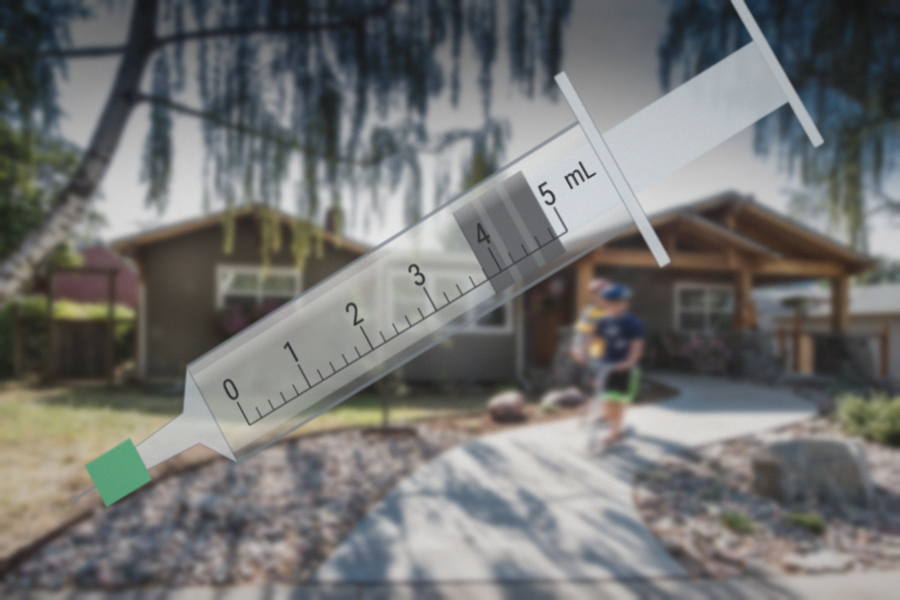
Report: **3.8** mL
